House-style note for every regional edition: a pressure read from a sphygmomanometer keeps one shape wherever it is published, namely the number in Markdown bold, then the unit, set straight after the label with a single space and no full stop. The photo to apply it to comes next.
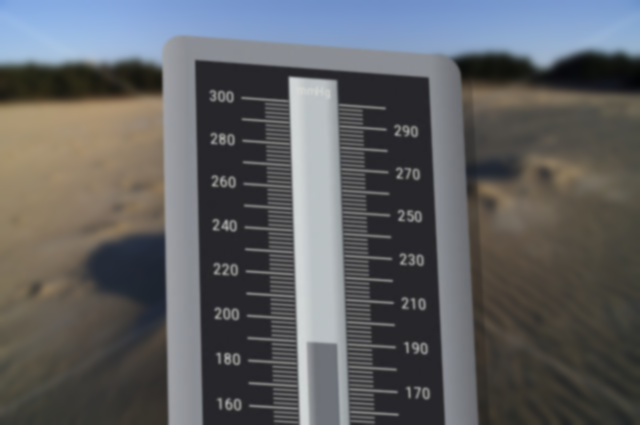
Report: **190** mmHg
